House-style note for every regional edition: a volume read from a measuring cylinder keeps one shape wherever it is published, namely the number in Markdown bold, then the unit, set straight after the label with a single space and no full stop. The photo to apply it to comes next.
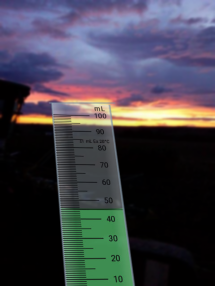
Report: **45** mL
